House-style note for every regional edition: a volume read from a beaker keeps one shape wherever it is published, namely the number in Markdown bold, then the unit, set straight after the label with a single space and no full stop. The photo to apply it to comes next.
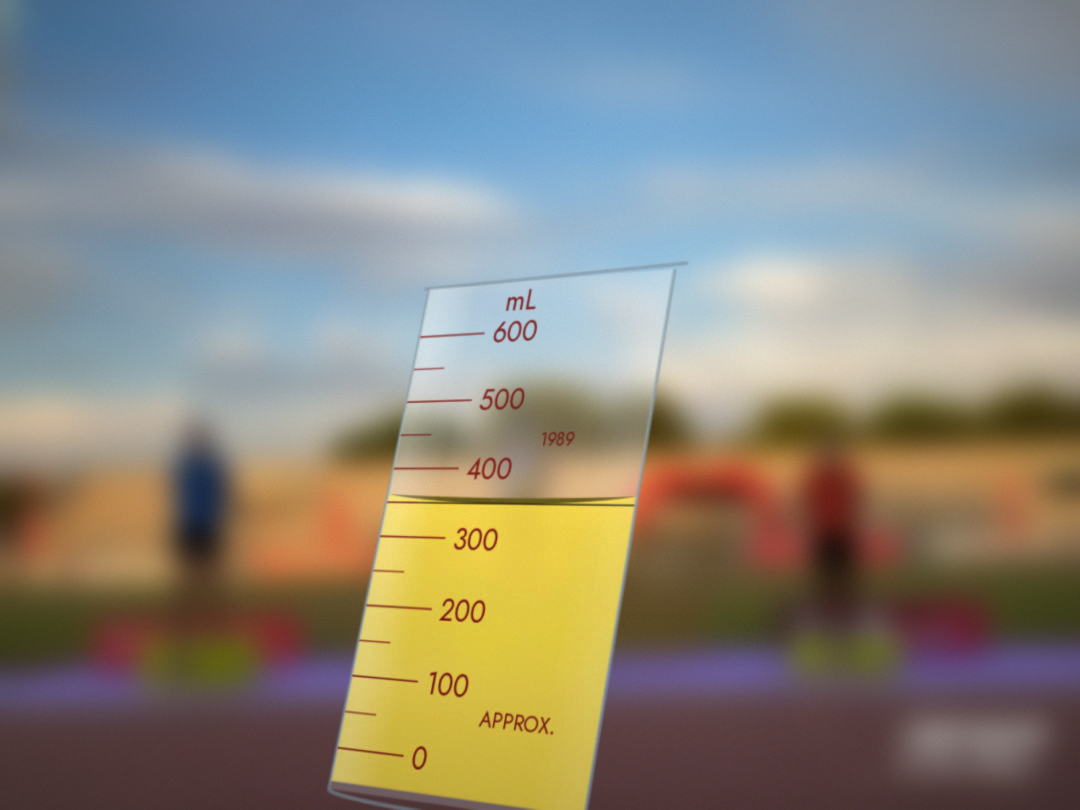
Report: **350** mL
